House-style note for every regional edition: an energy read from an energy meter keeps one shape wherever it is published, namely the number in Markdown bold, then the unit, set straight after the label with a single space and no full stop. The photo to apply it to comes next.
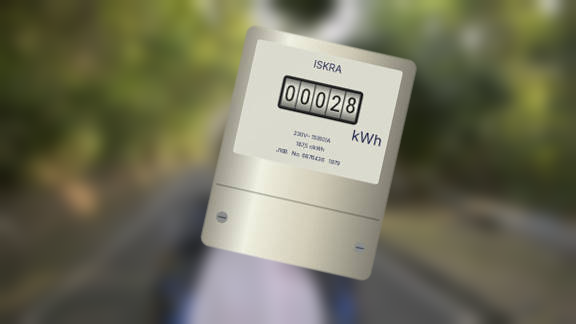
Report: **28** kWh
